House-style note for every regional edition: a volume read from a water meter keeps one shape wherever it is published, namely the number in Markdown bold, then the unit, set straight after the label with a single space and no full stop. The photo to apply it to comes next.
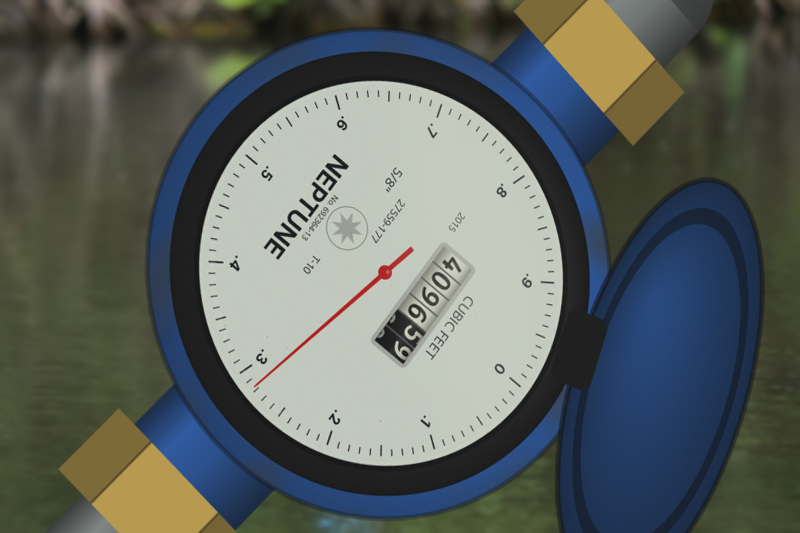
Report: **409659.28** ft³
